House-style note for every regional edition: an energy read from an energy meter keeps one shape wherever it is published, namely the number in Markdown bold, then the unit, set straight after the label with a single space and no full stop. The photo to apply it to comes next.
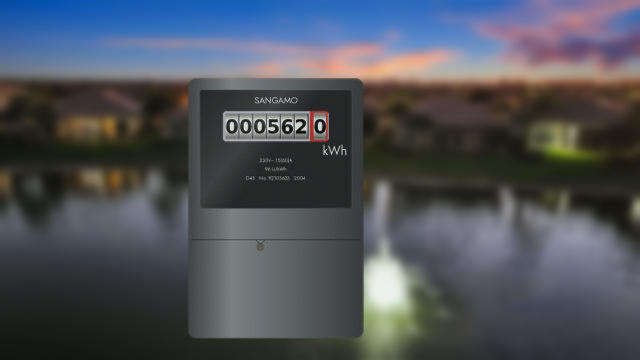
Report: **562.0** kWh
